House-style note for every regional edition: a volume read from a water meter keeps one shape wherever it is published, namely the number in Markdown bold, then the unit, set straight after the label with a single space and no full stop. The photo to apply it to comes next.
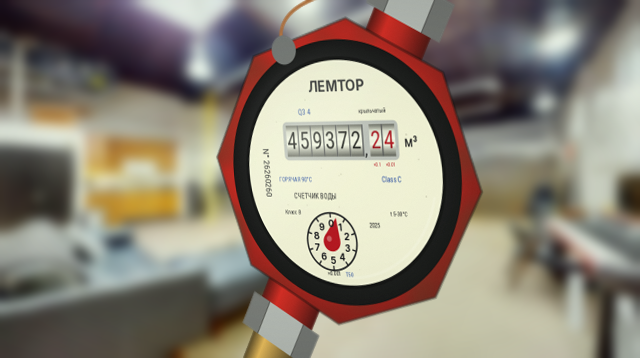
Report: **459372.240** m³
